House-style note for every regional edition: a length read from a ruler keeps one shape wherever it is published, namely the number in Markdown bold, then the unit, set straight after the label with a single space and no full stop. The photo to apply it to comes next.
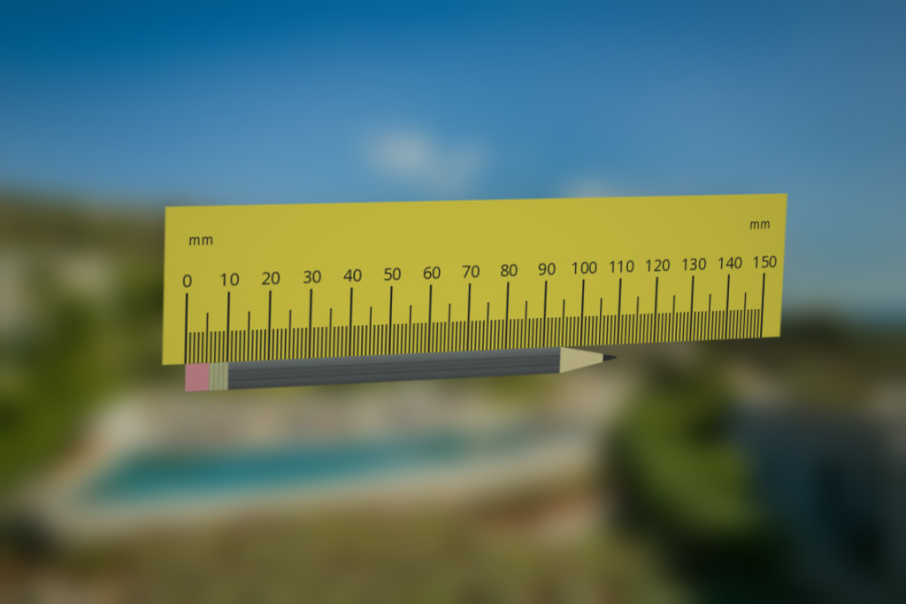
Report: **110** mm
